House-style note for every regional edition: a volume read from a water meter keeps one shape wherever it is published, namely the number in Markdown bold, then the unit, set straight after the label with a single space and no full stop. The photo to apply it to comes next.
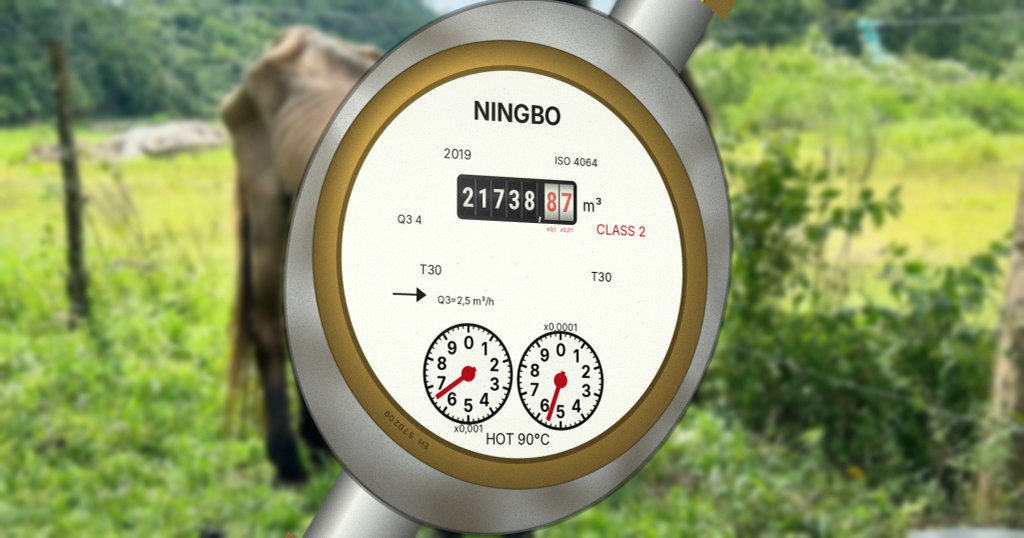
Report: **21738.8765** m³
